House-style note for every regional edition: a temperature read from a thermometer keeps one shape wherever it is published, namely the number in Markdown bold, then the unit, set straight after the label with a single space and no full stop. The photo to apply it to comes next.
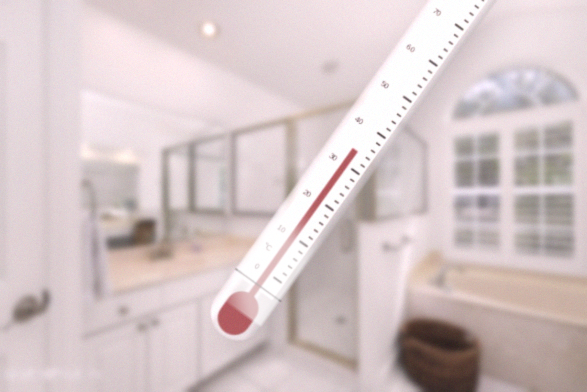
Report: **34** °C
